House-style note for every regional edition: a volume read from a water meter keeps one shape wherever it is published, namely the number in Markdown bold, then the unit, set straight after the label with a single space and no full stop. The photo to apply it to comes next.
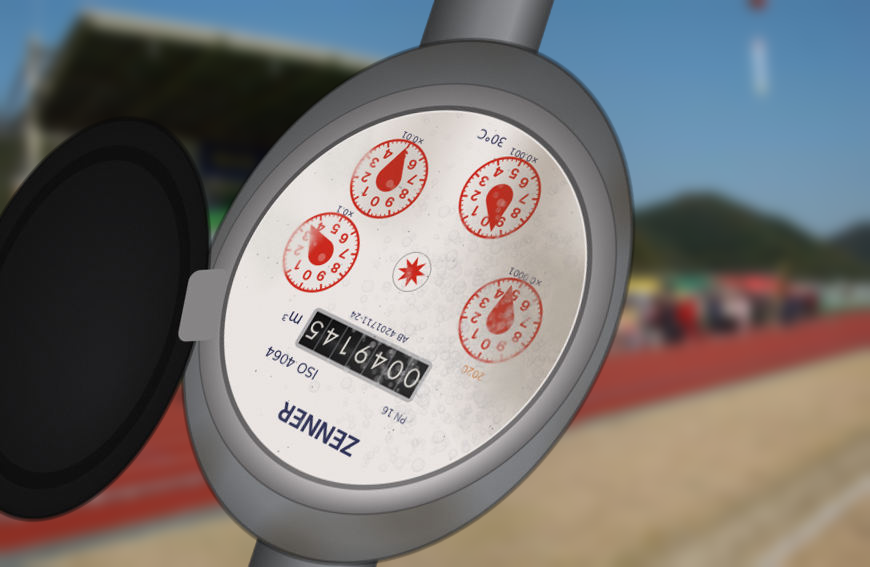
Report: **49145.3494** m³
